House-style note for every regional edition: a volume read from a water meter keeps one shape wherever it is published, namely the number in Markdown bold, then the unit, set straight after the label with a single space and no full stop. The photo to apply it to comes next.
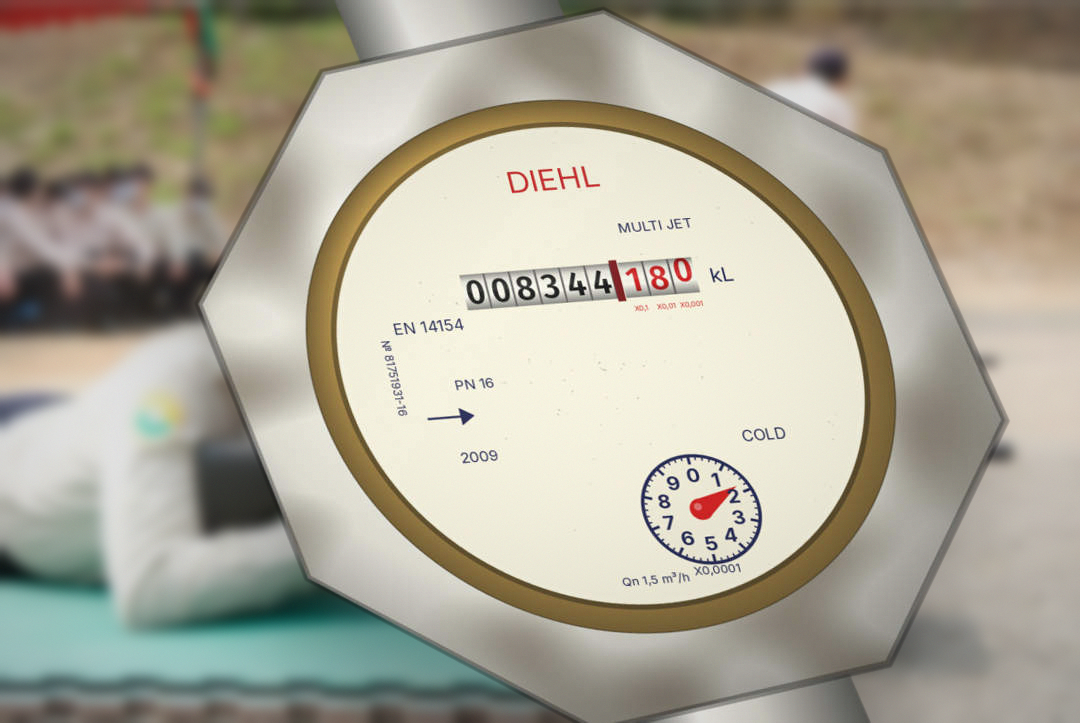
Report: **8344.1801** kL
